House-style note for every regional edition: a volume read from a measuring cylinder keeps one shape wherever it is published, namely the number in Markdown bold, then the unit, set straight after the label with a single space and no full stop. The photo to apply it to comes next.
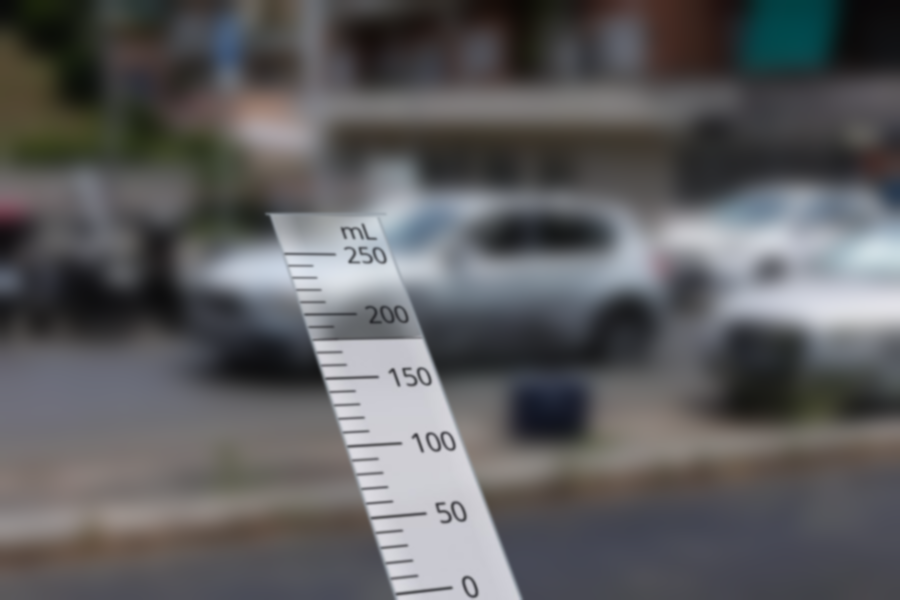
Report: **180** mL
